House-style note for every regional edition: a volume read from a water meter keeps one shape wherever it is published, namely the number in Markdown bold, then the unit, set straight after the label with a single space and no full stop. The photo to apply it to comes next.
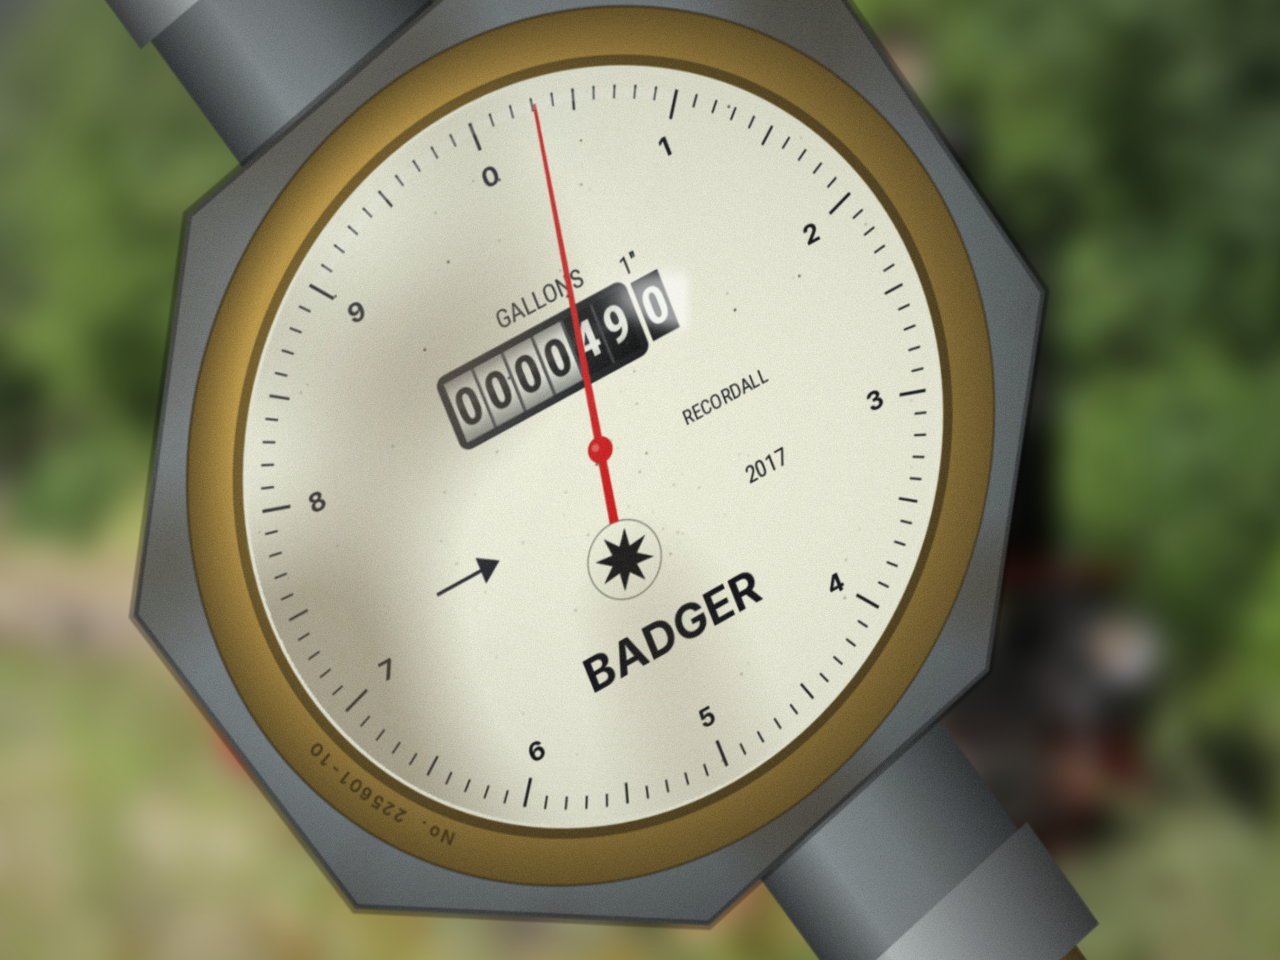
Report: **490.3** gal
